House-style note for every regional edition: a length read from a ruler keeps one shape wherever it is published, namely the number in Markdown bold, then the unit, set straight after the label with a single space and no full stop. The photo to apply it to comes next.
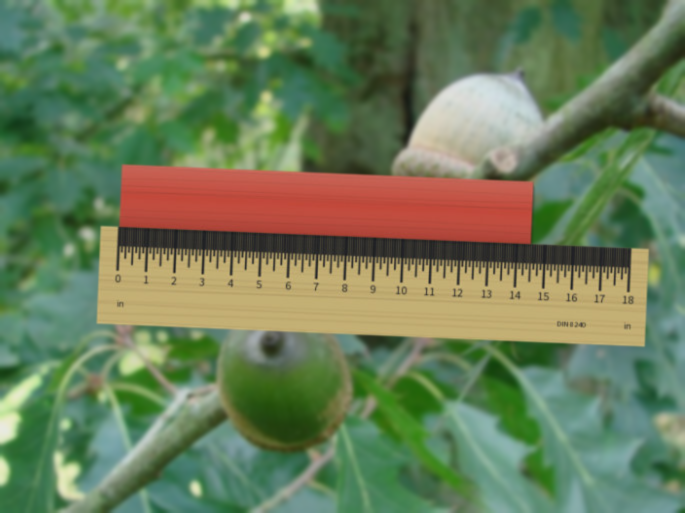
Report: **14.5** in
